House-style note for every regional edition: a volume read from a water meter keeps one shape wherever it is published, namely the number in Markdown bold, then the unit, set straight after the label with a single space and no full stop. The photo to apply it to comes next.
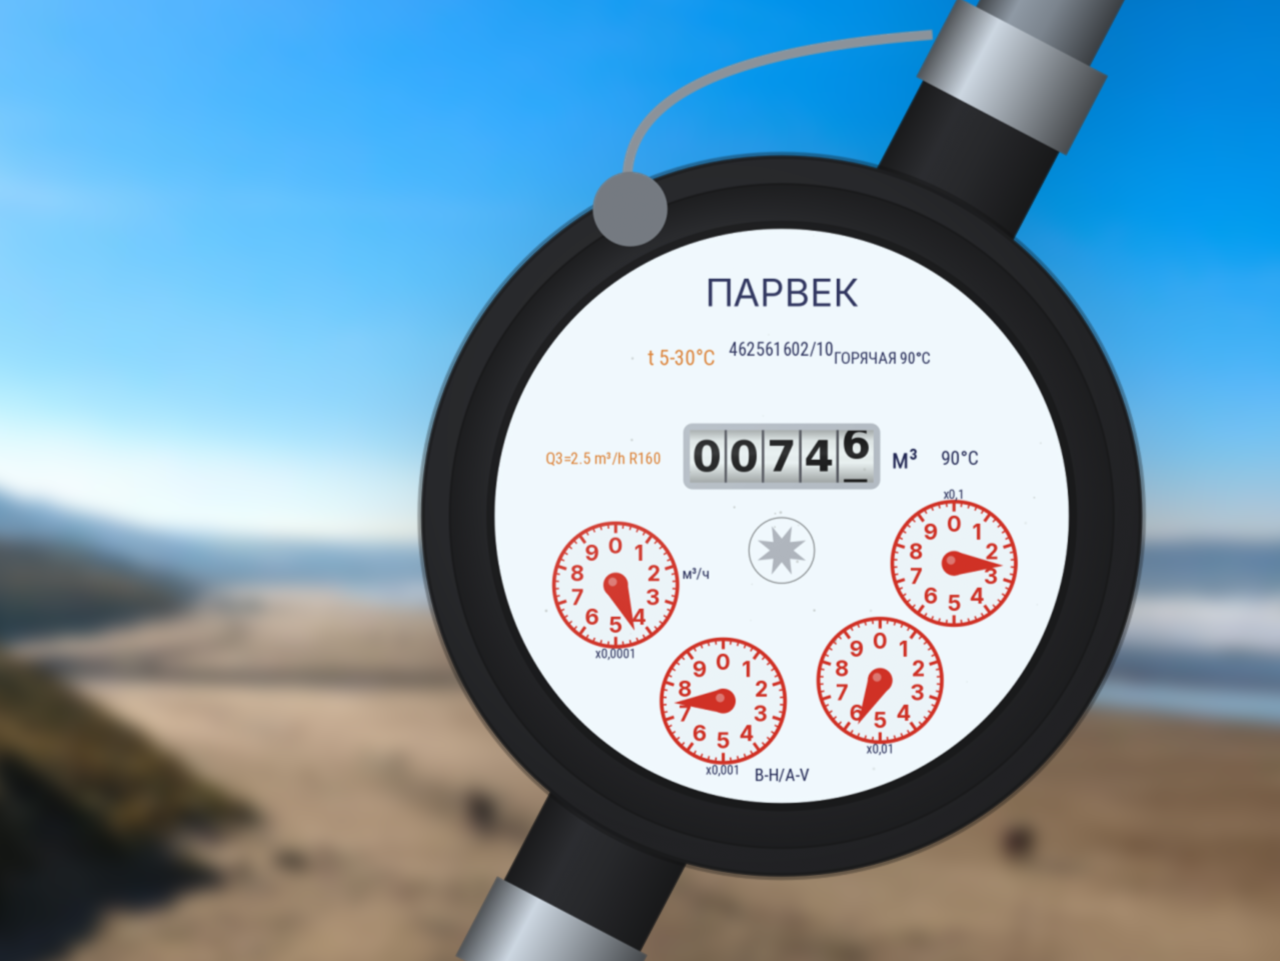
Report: **746.2574** m³
